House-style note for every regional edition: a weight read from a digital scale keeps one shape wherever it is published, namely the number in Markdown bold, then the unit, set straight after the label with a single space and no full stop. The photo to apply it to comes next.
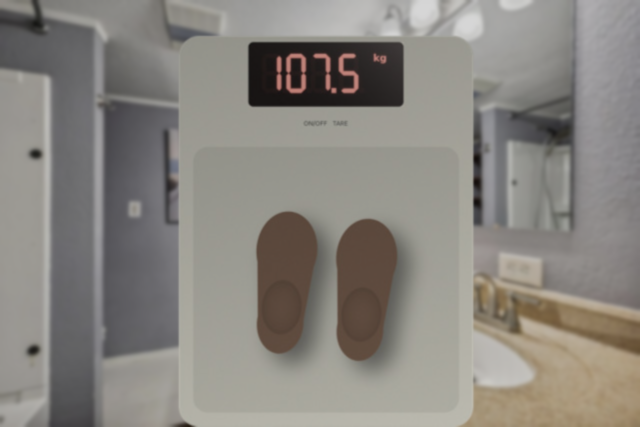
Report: **107.5** kg
